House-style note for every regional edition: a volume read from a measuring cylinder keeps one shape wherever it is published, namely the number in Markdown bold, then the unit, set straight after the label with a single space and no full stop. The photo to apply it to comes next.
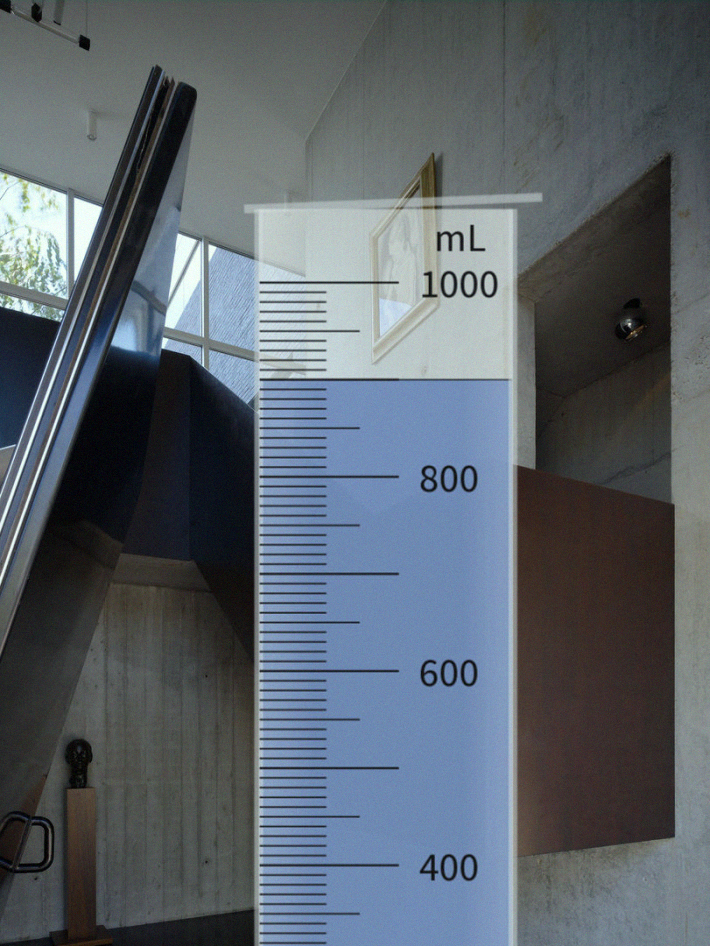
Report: **900** mL
